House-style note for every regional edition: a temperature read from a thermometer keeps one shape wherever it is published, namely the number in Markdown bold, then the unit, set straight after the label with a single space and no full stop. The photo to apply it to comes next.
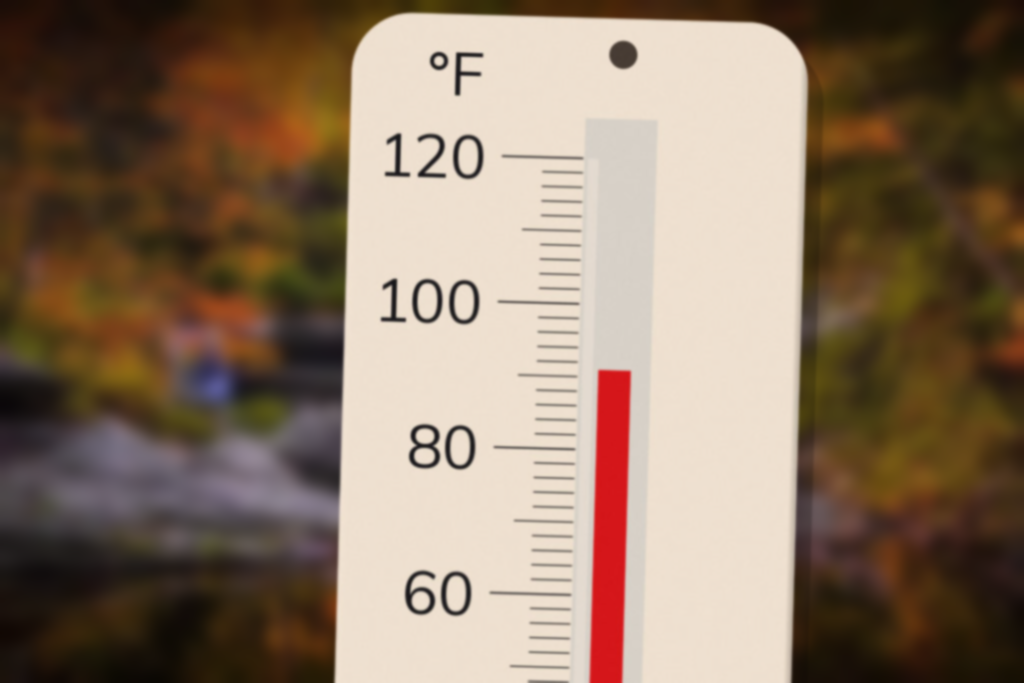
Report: **91** °F
